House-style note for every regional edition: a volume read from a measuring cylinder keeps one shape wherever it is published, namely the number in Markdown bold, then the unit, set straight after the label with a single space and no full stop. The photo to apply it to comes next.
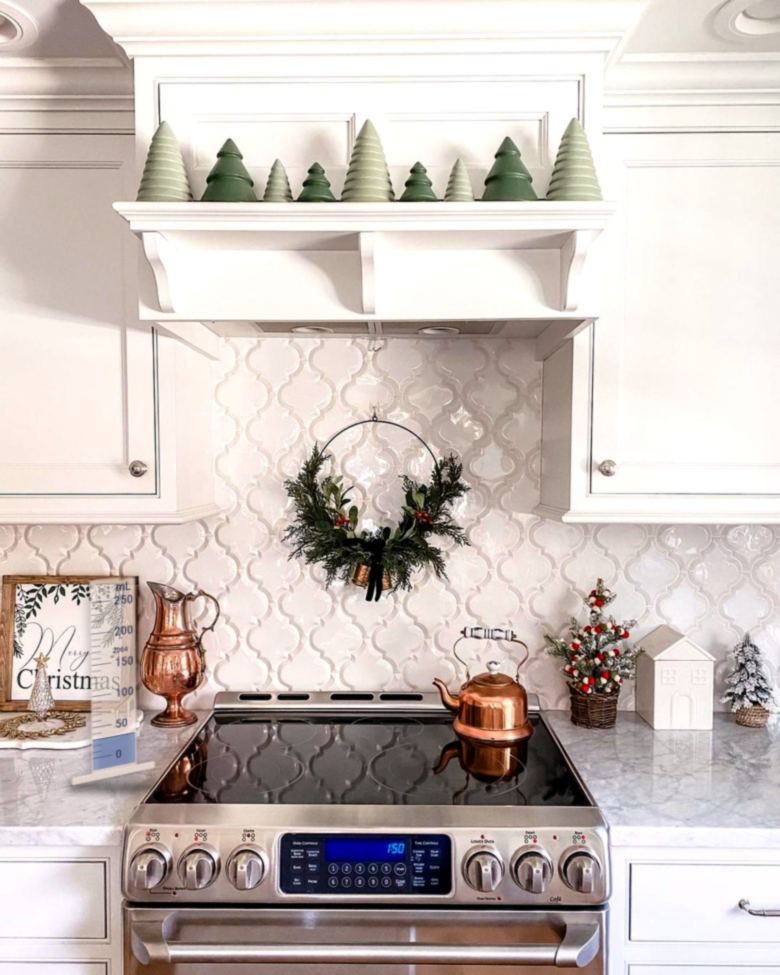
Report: **30** mL
